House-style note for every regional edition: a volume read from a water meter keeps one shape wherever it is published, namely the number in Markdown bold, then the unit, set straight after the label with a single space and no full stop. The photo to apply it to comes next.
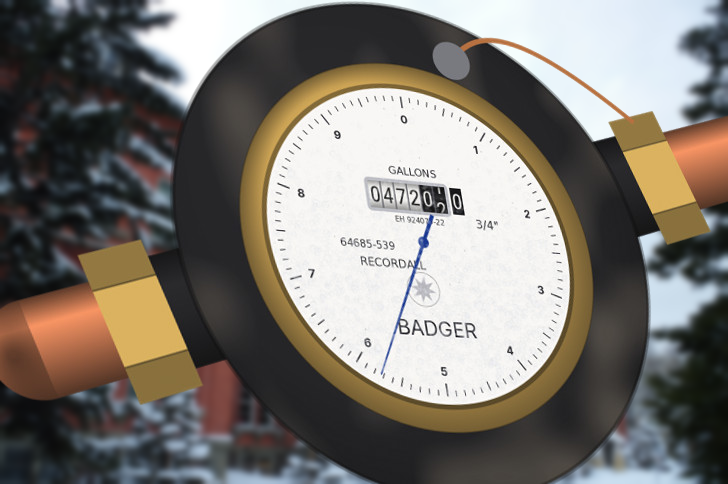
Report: **472015.7** gal
